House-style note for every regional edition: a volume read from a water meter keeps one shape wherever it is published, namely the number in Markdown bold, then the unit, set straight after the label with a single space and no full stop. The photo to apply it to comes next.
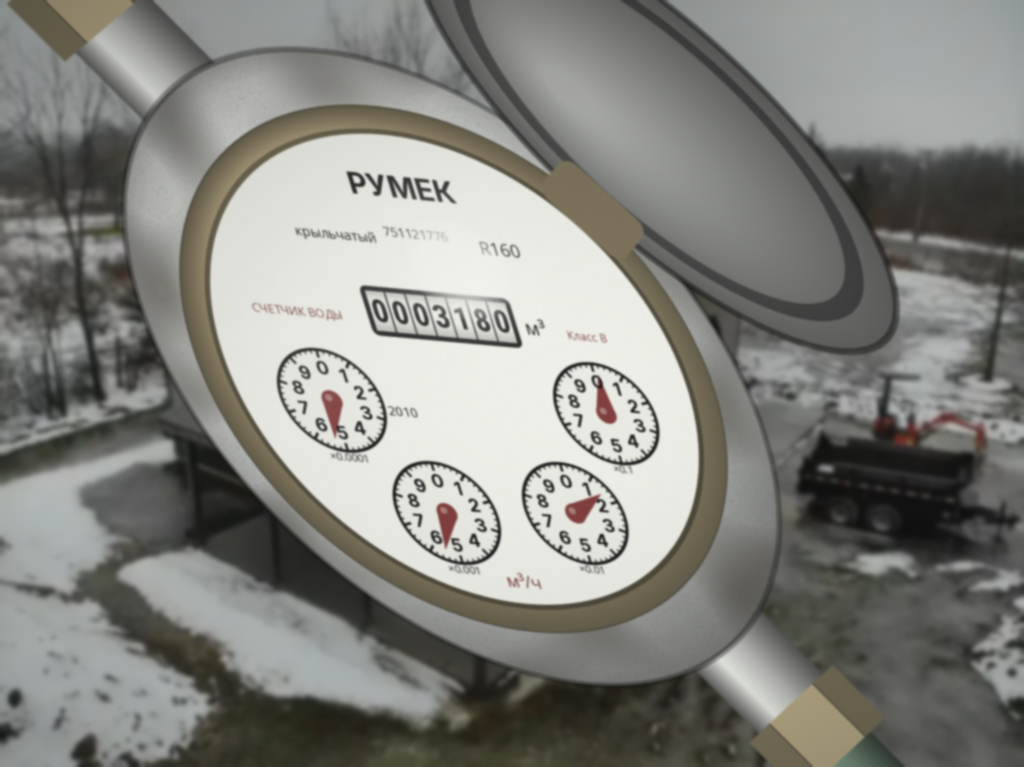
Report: **3180.0155** m³
